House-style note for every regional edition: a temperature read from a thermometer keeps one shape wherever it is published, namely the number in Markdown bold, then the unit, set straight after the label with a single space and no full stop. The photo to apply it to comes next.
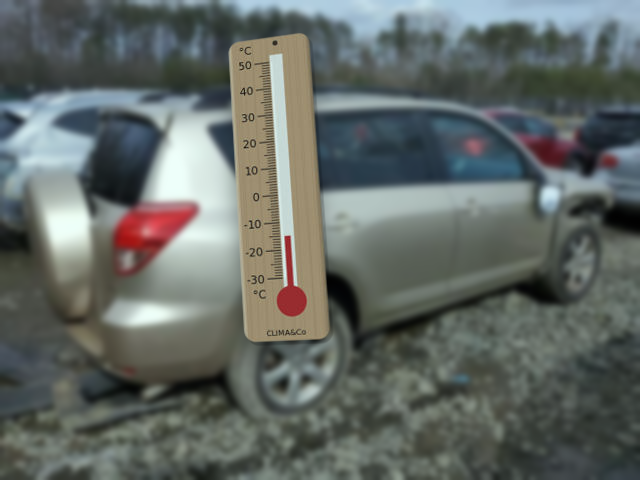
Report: **-15** °C
